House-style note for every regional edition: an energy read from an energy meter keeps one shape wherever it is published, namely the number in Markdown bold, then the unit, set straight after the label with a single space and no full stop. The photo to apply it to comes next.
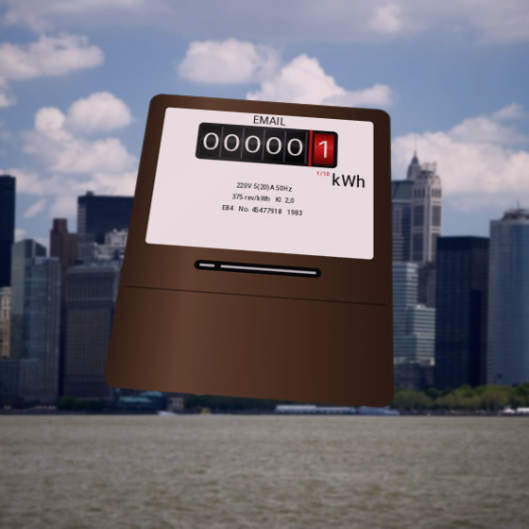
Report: **0.1** kWh
